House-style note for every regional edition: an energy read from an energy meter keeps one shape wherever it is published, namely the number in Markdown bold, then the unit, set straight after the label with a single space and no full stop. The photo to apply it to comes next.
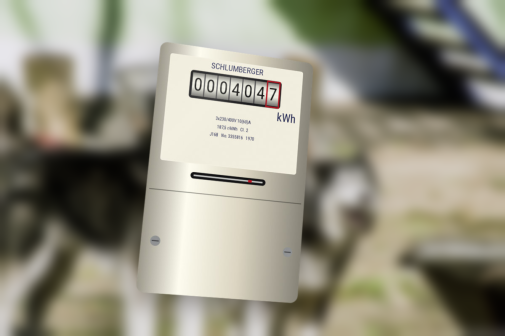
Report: **404.7** kWh
